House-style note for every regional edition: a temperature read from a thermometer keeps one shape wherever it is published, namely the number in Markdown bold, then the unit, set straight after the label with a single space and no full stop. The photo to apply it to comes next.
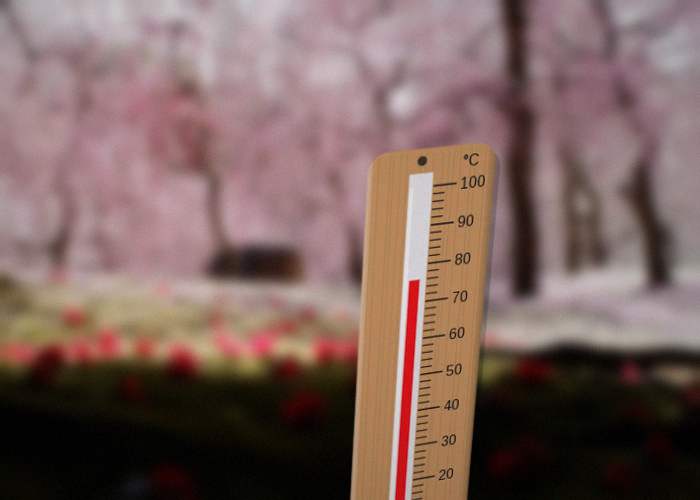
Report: **76** °C
